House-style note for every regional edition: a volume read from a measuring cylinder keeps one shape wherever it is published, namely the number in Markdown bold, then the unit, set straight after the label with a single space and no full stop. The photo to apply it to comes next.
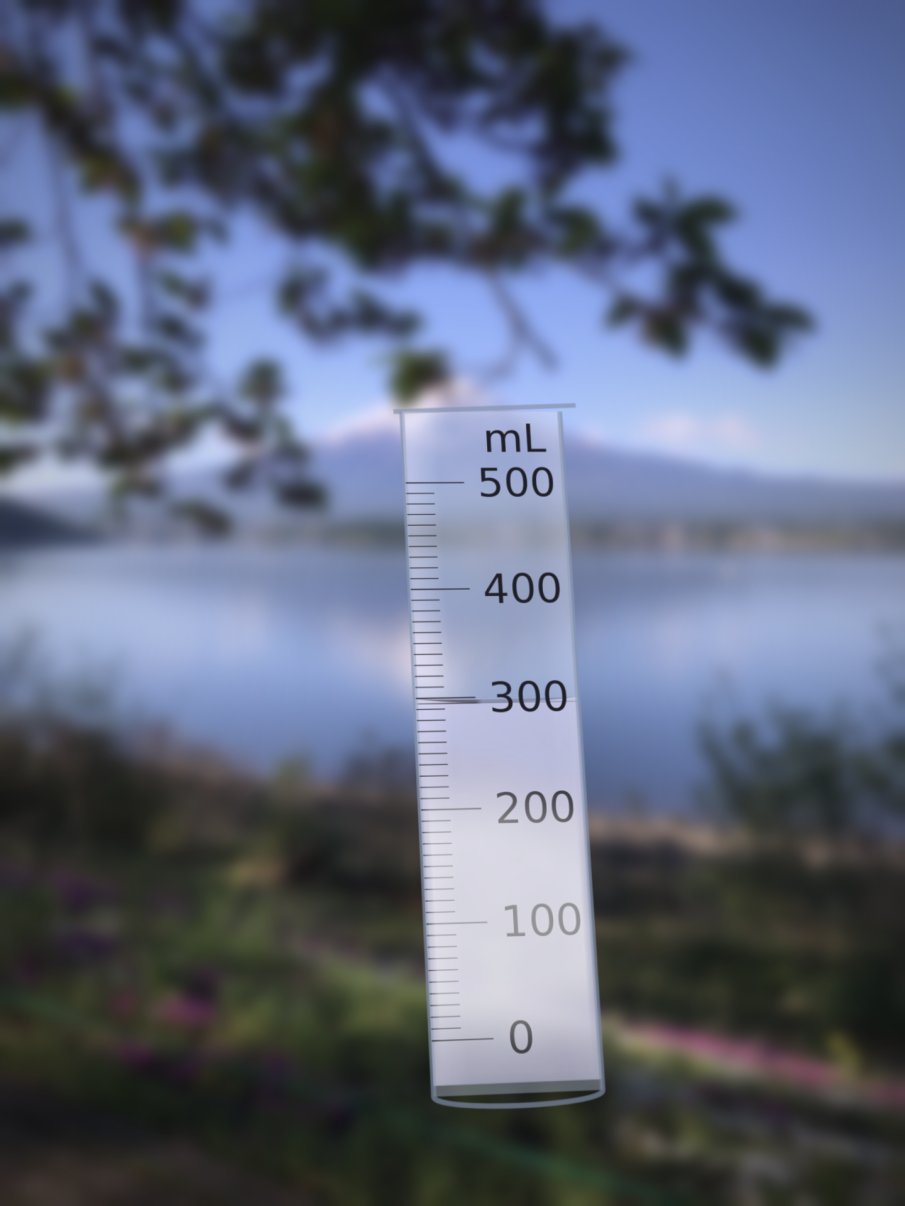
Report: **295** mL
